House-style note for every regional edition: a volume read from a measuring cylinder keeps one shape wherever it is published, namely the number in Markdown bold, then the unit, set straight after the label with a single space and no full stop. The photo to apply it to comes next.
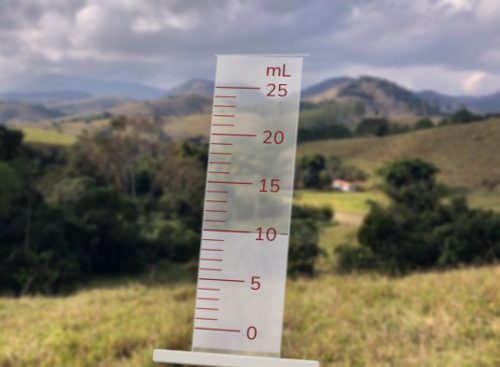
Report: **10** mL
